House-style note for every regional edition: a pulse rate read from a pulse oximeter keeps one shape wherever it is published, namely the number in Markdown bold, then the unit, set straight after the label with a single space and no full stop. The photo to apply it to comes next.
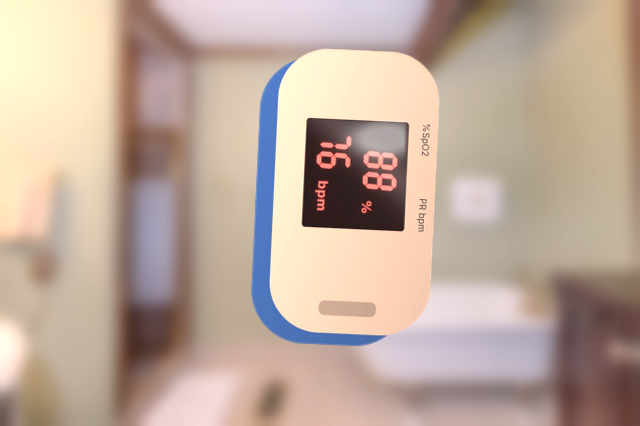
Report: **76** bpm
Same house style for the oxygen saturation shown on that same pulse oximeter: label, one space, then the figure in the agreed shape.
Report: **88** %
